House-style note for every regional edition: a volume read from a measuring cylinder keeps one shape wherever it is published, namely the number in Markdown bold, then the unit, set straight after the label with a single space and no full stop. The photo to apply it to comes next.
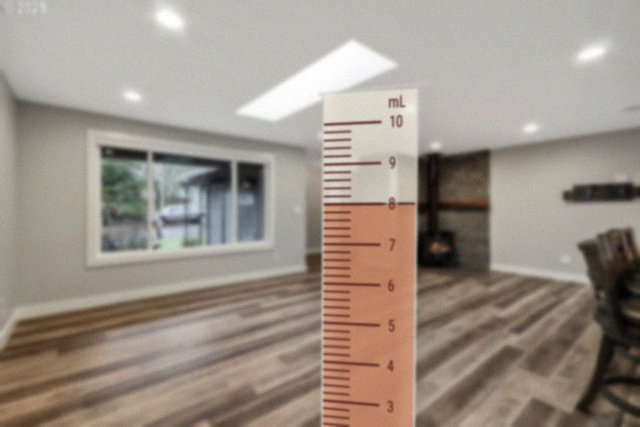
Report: **8** mL
